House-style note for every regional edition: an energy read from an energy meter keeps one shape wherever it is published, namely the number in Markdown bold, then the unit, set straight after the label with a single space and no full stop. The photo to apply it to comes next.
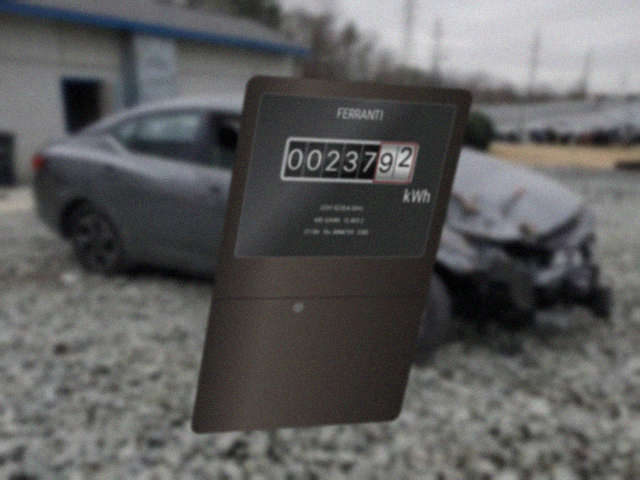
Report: **237.92** kWh
